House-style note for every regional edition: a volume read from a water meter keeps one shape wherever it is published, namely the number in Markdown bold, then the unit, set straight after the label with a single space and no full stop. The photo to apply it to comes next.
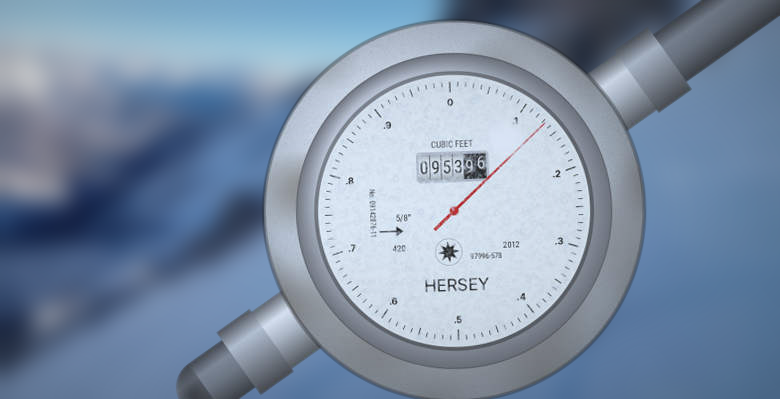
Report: **95396.13** ft³
